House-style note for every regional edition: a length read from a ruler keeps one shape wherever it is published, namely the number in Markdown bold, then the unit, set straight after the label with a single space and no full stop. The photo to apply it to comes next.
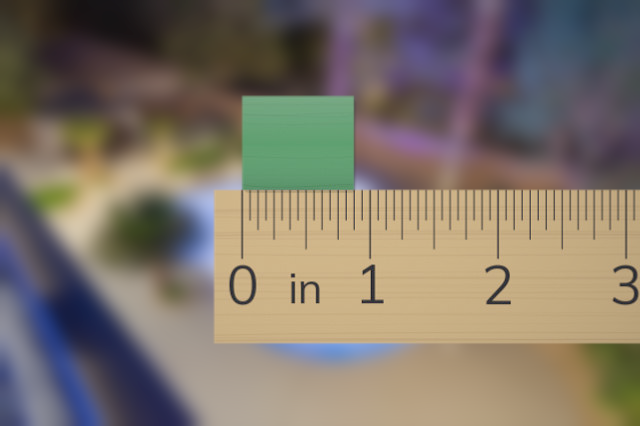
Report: **0.875** in
